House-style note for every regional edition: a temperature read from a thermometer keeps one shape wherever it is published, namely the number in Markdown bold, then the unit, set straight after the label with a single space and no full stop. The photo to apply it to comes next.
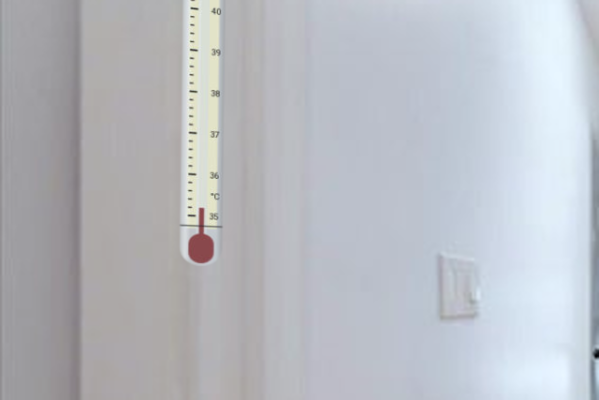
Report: **35.2** °C
